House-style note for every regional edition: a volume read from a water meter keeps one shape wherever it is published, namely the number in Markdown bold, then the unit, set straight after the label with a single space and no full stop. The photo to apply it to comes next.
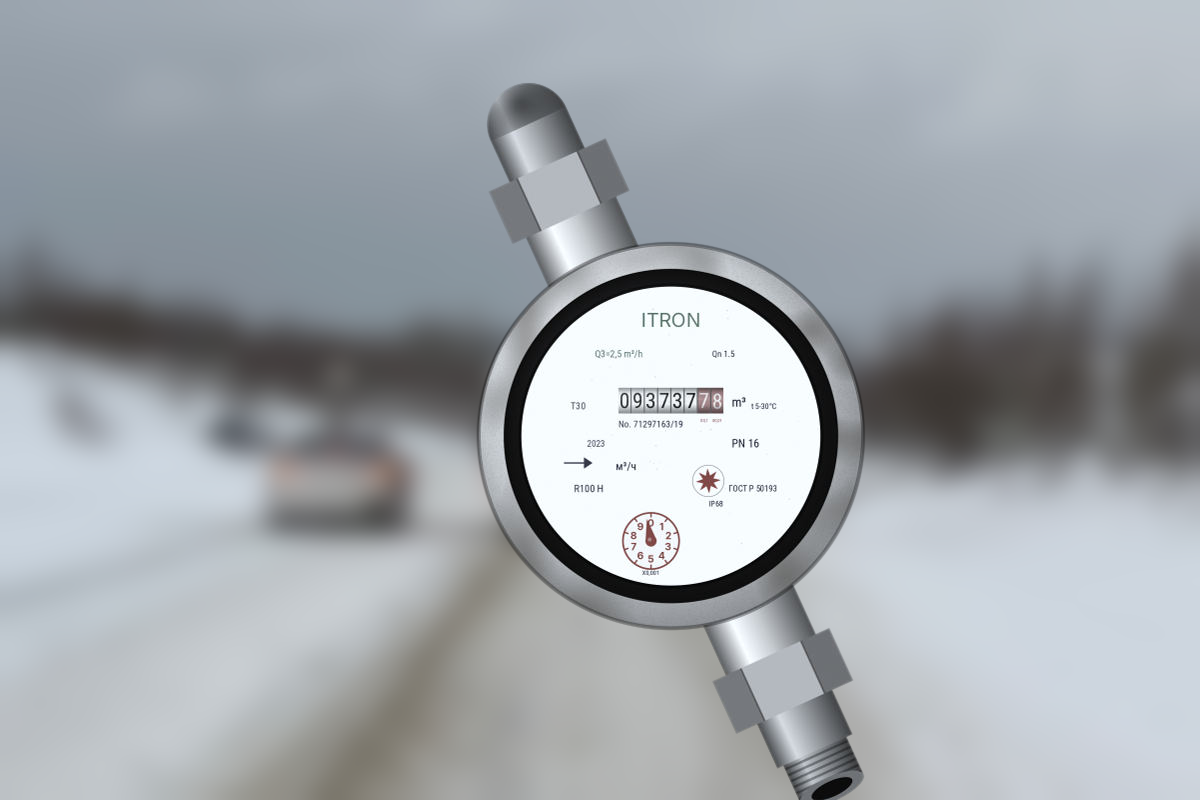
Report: **93737.779** m³
